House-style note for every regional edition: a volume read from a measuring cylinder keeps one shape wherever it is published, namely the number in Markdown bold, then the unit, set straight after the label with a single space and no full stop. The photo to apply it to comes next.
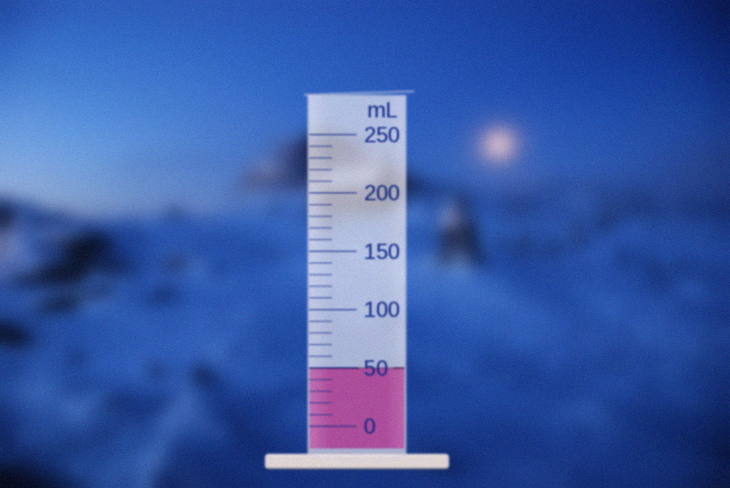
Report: **50** mL
